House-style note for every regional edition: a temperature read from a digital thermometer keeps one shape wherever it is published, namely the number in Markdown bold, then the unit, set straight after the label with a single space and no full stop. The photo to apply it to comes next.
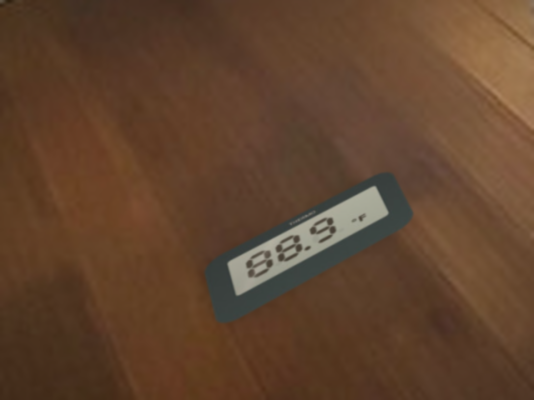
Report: **88.9** °F
